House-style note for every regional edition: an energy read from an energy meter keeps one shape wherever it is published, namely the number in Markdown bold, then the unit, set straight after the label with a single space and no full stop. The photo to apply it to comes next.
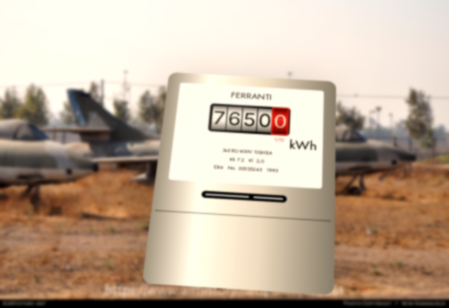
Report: **7650.0** kWh
